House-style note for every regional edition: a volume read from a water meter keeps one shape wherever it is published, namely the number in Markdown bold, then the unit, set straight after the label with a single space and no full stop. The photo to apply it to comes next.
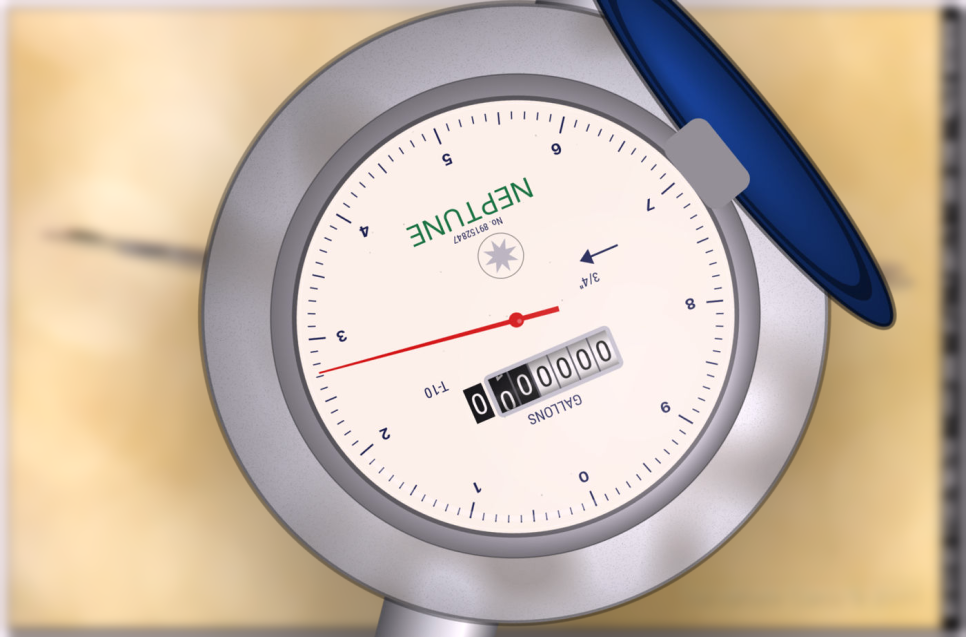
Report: **2.7** gal
